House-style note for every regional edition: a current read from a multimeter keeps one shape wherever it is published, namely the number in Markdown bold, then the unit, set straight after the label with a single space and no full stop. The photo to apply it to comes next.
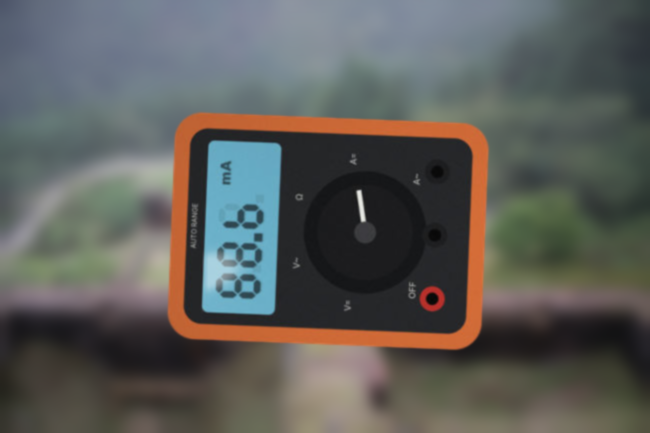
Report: **88.6** mA
